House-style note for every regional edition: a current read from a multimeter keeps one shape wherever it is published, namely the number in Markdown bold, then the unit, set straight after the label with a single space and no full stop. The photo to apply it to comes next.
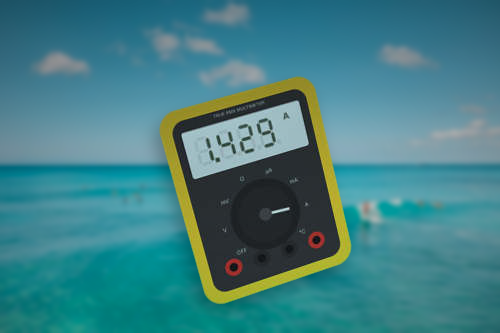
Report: **1.429** A
